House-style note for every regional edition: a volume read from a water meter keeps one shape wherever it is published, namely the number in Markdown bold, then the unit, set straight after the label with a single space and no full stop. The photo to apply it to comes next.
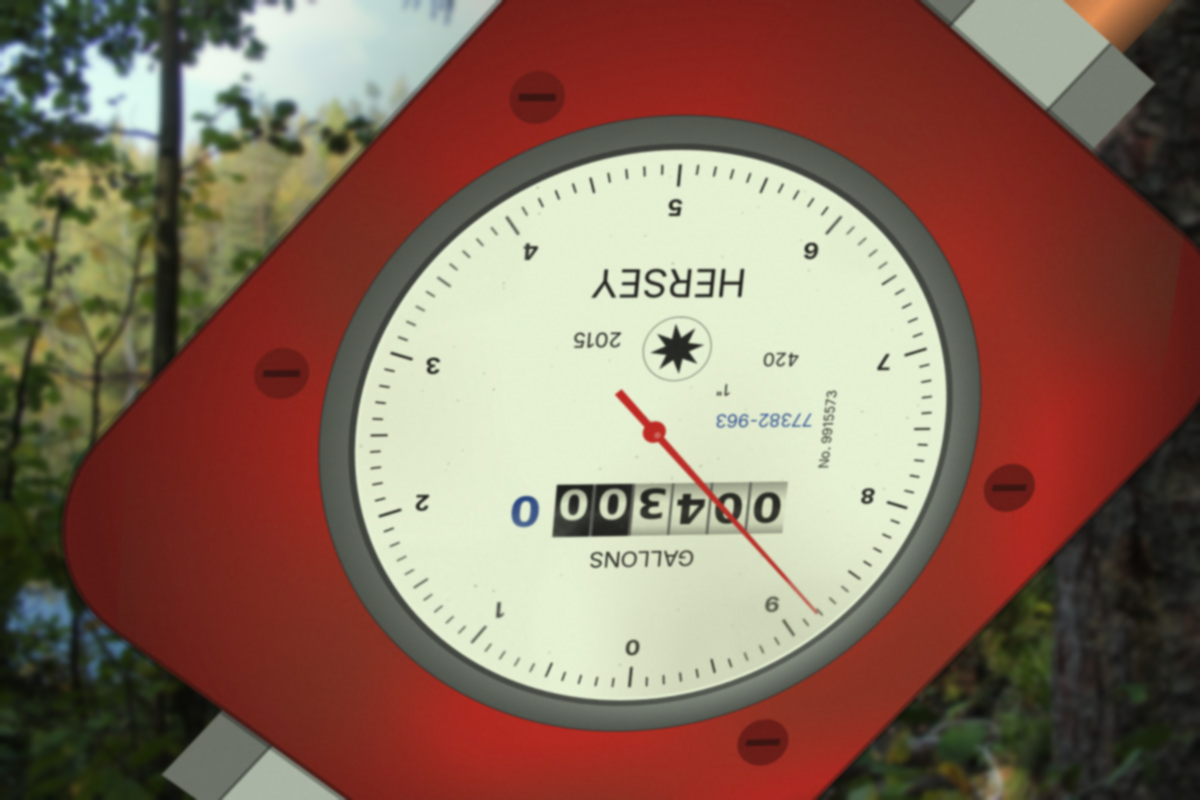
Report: **42998.8** gal
